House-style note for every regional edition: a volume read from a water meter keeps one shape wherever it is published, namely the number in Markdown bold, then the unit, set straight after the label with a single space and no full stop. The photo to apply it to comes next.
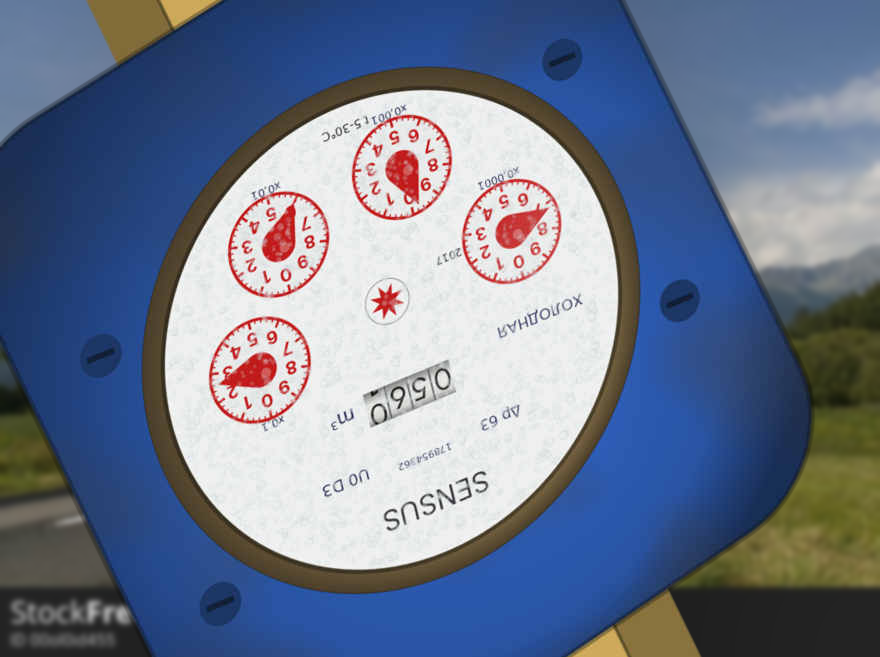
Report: **560.2597** m³
